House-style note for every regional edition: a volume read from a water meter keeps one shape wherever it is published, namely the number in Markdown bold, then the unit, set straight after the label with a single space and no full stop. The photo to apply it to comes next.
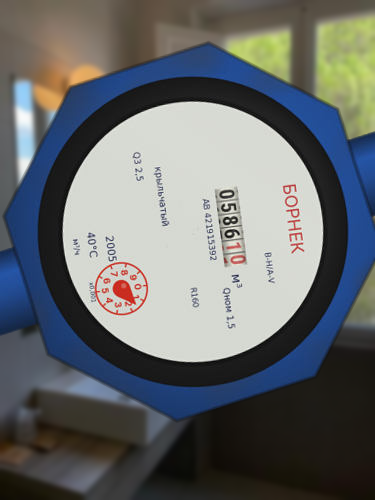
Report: **586.101** m³
